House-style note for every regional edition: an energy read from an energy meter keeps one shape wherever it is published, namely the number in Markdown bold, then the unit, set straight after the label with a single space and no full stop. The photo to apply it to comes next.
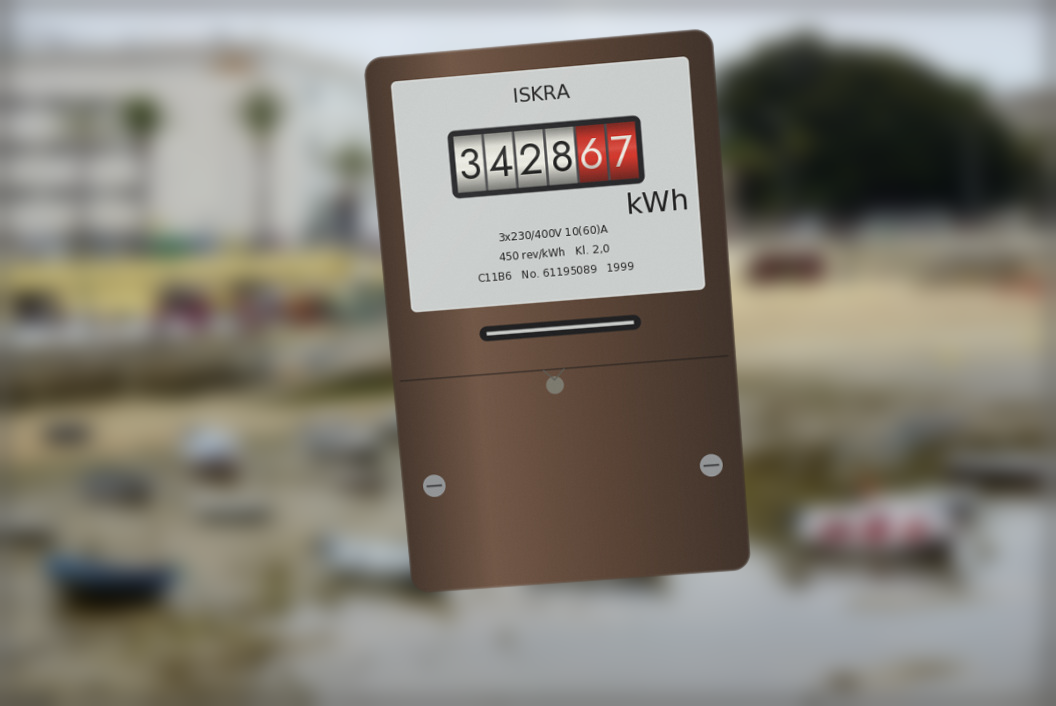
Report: **3428.67** kWh
